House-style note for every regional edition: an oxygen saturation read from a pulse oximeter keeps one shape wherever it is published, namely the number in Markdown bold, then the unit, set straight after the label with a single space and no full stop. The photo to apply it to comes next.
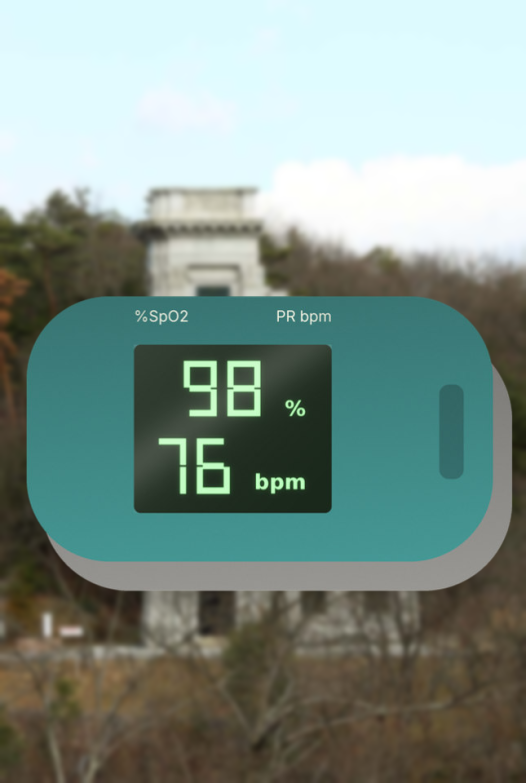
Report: **98** %
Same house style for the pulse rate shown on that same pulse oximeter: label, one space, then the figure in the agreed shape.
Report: **76** bpm
